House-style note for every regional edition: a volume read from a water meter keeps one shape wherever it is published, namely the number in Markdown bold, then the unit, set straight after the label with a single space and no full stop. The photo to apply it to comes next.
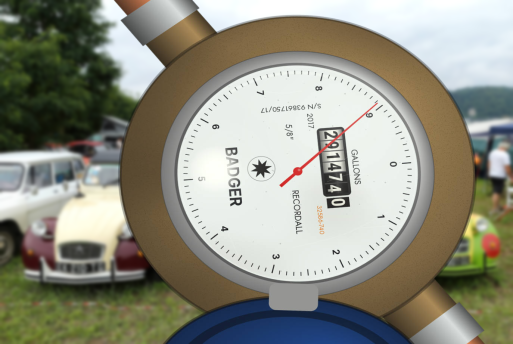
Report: **2914738.9** gal
